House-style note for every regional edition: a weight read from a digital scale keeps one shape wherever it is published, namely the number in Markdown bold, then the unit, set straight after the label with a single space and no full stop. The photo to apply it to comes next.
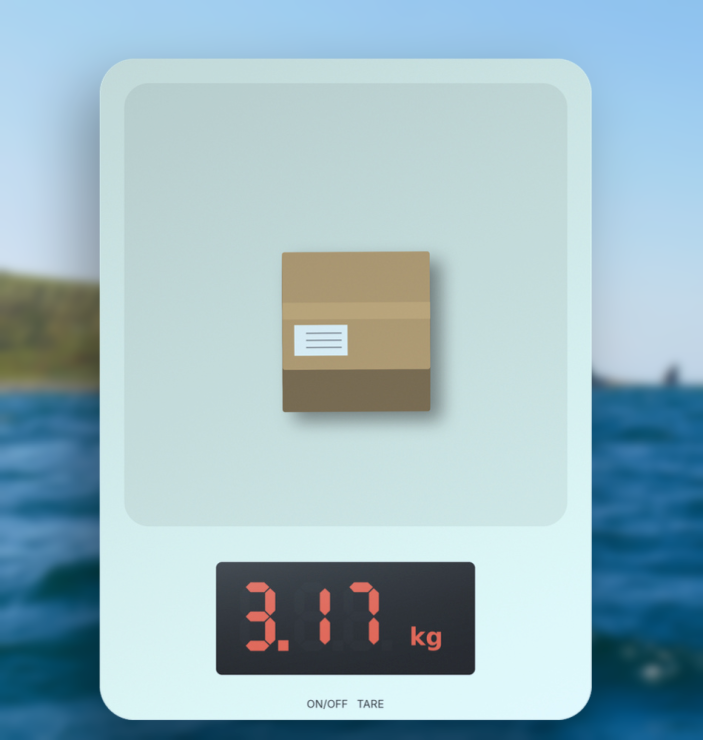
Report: **3.17** kg
